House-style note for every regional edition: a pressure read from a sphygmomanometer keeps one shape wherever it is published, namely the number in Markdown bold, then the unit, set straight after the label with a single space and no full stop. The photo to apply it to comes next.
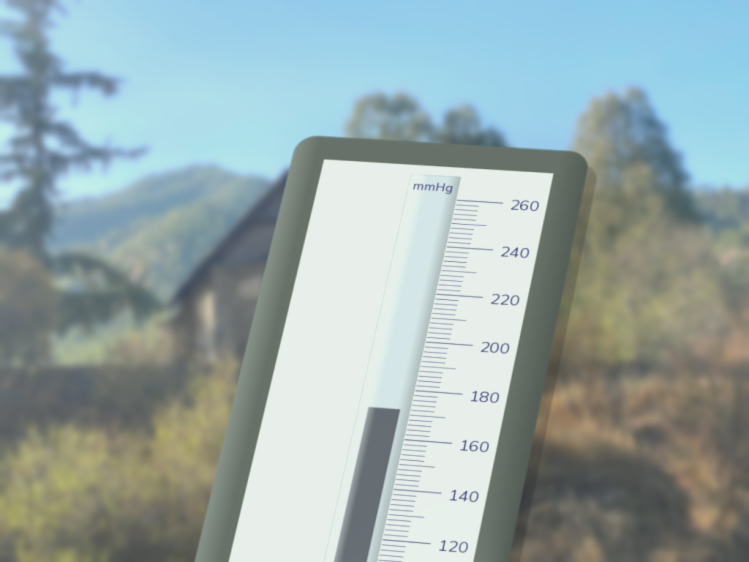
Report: **172** mmHg
